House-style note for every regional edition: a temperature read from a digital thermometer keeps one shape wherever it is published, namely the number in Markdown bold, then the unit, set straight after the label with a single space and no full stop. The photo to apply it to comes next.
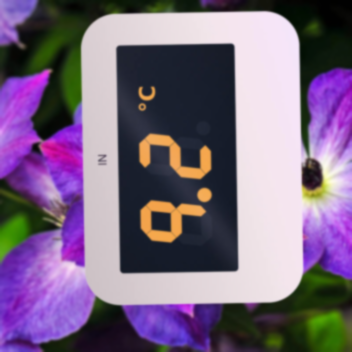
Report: **9.2** °C
